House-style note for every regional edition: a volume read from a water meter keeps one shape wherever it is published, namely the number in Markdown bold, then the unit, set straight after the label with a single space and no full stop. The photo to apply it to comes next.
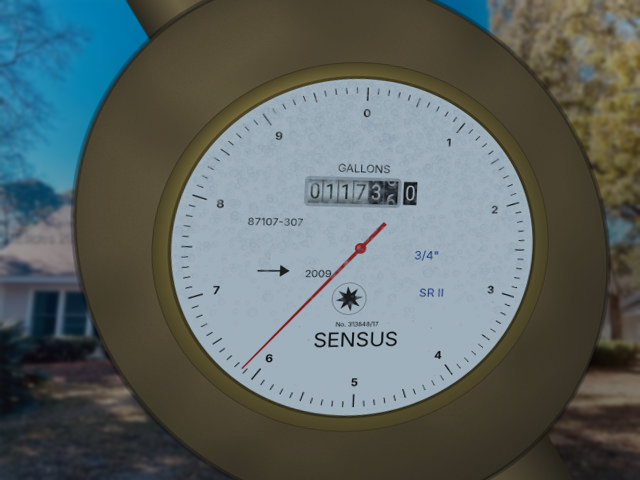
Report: **117356.1** gal
